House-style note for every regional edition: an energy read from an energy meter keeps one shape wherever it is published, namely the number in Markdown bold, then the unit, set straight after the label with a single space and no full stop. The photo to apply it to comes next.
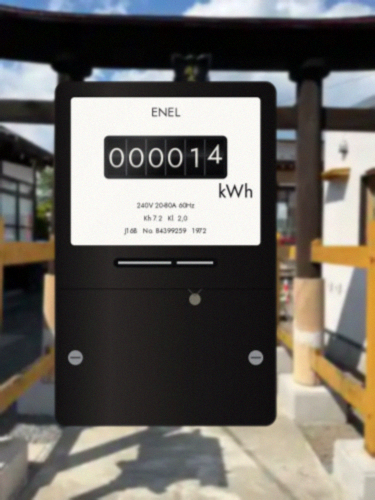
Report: **14** kWh
